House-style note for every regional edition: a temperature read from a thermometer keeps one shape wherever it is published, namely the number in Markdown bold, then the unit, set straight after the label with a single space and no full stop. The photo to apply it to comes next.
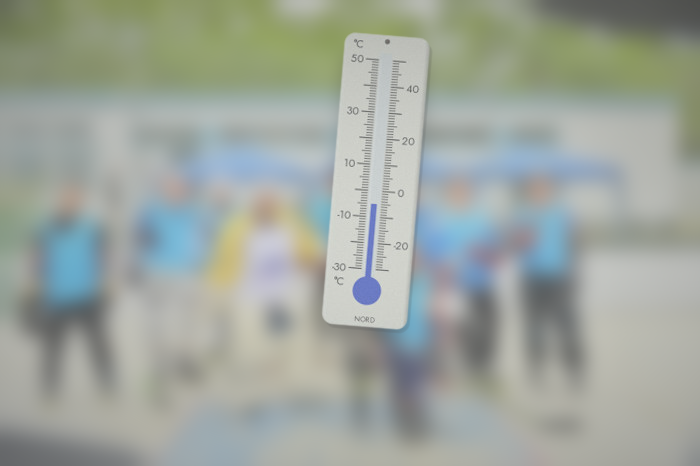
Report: **-5** °C
